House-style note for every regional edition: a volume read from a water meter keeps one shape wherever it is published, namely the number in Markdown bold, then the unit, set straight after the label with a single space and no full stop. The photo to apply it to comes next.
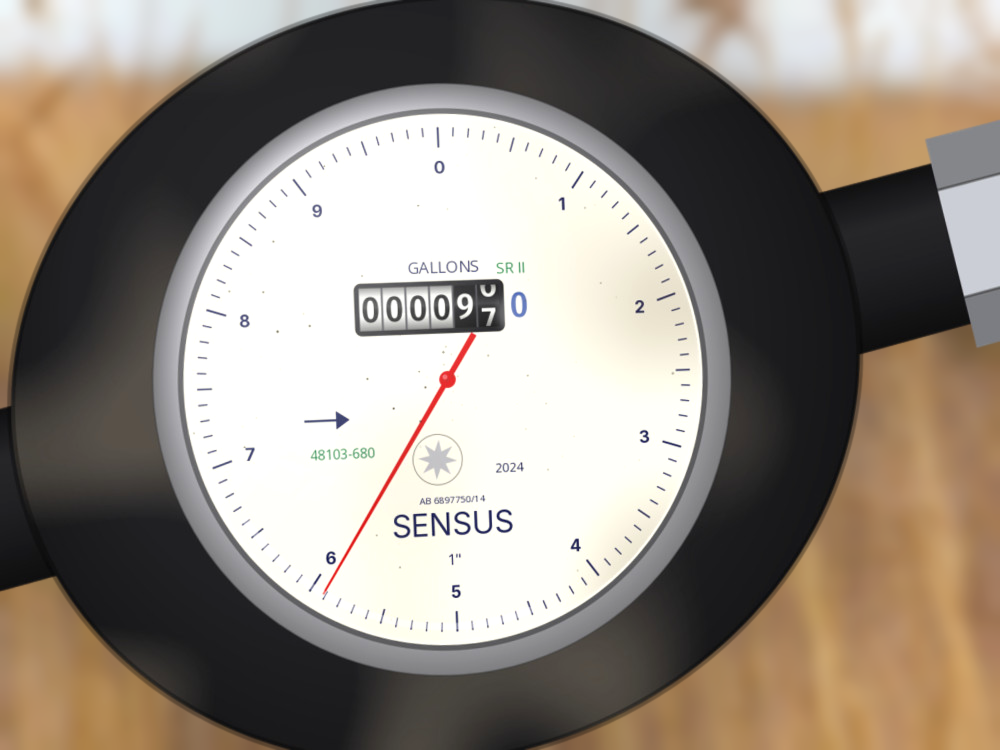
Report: **965.9** gal
